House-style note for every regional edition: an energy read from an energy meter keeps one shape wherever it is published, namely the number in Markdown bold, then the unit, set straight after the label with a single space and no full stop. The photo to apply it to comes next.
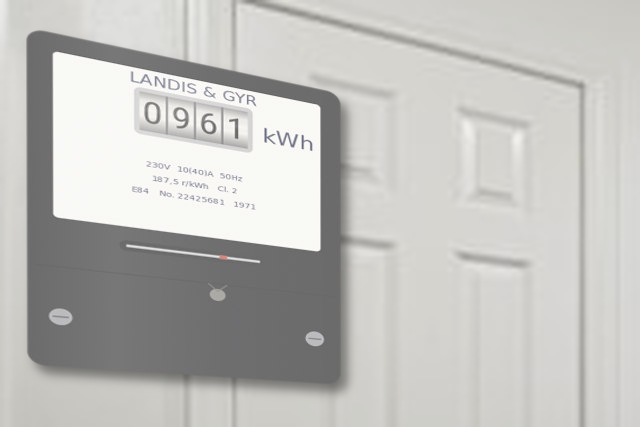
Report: **961** kWh
